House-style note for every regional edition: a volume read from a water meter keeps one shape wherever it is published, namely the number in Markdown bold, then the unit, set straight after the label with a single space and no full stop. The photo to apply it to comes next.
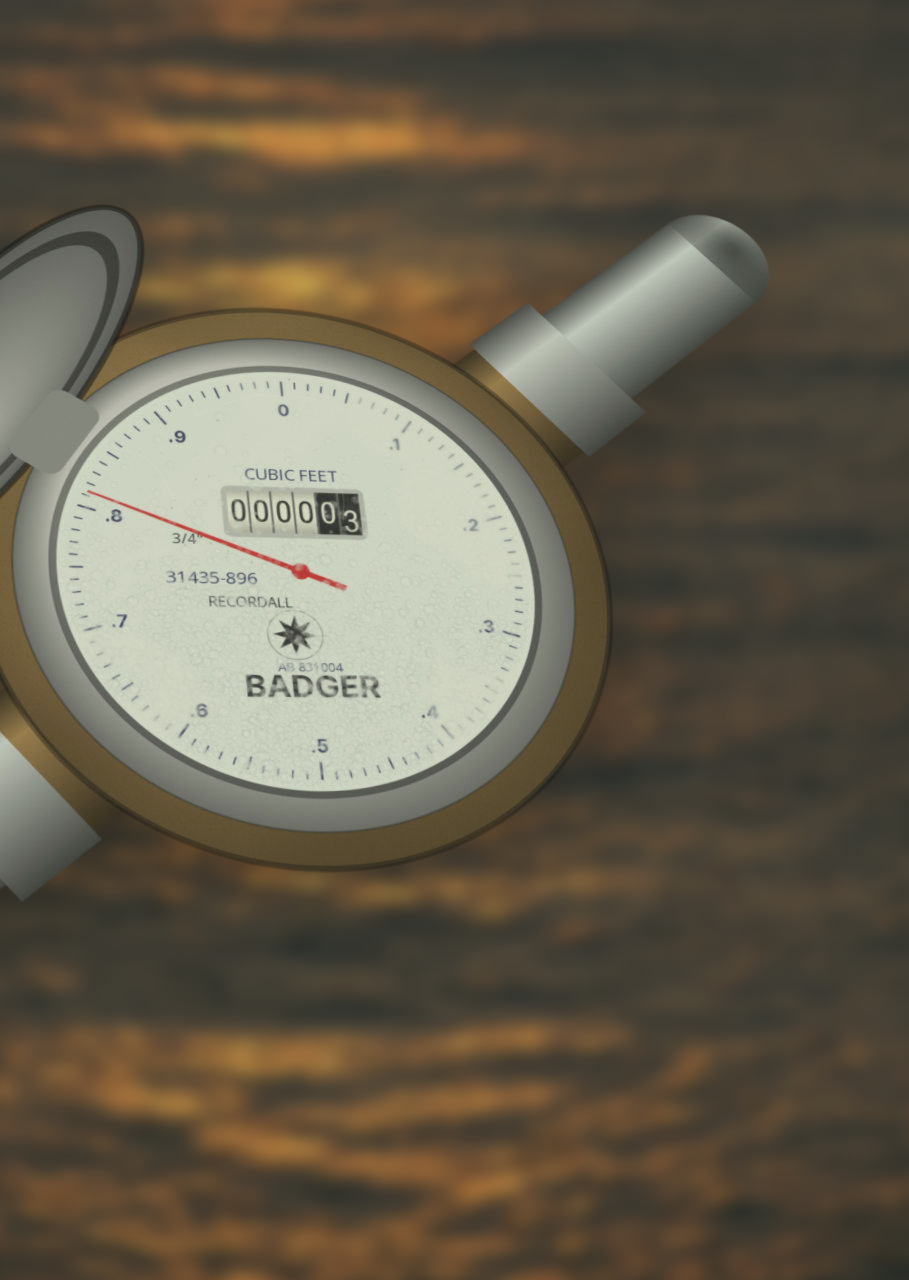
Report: **2.81** ft³
